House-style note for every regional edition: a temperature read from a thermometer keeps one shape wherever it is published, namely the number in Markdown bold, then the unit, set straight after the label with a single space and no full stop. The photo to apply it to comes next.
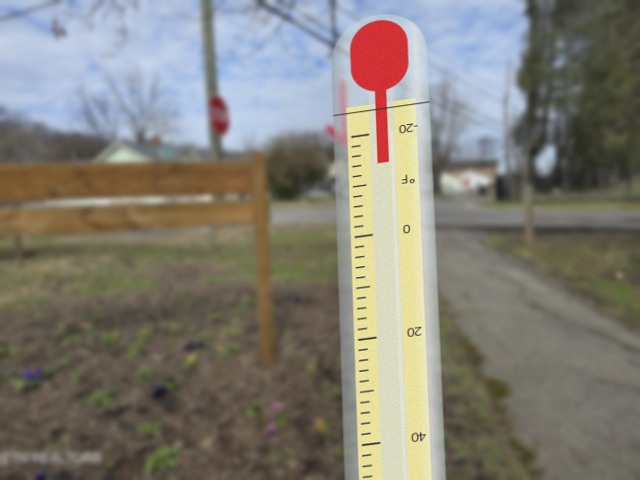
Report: **-14** °F
